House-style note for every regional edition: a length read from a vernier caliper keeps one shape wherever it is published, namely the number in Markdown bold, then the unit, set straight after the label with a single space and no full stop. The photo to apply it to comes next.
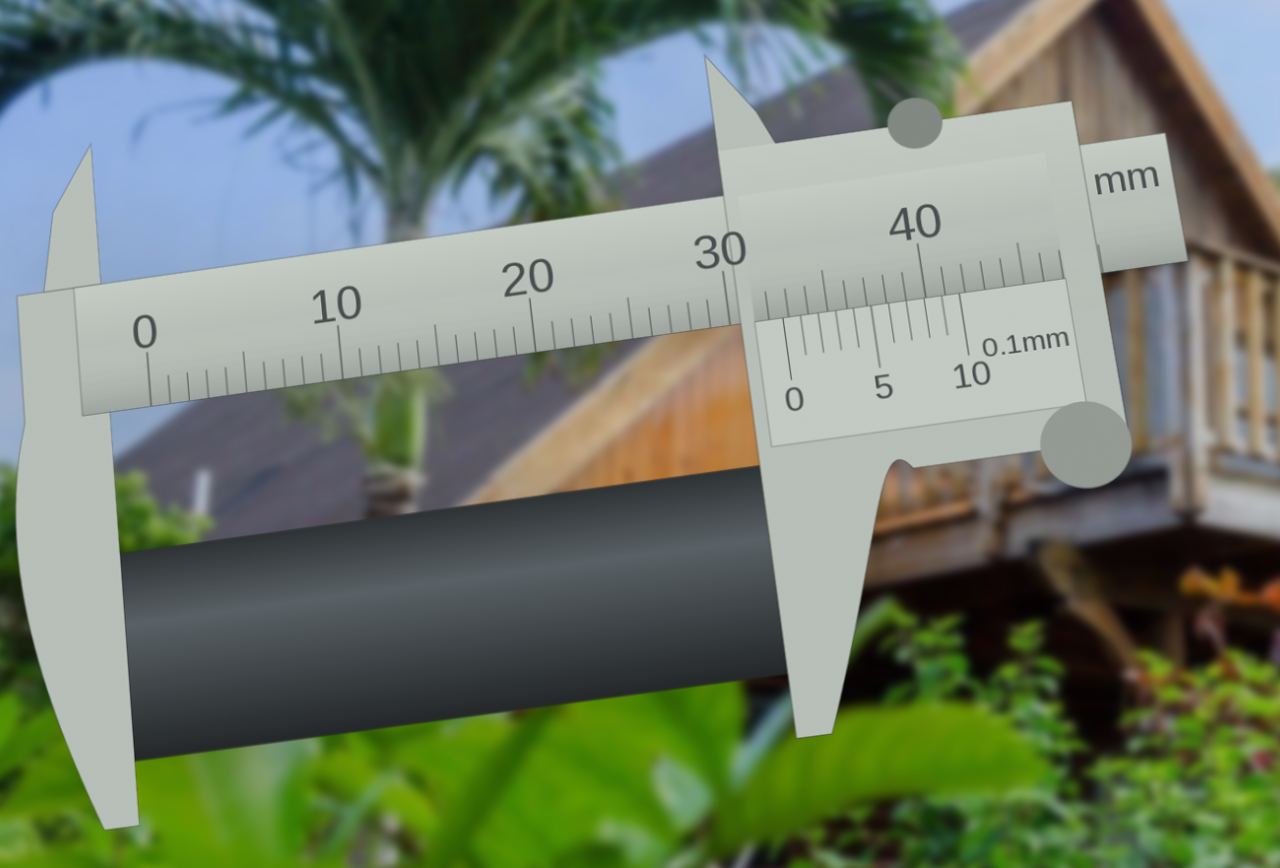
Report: **32.7** mm
